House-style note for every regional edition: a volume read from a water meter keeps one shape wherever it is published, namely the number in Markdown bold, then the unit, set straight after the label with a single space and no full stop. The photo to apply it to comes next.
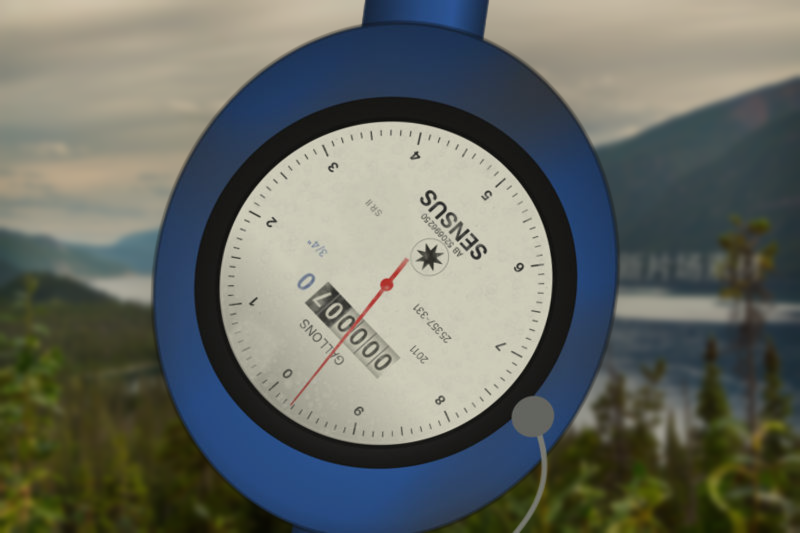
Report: **69.7** gal
